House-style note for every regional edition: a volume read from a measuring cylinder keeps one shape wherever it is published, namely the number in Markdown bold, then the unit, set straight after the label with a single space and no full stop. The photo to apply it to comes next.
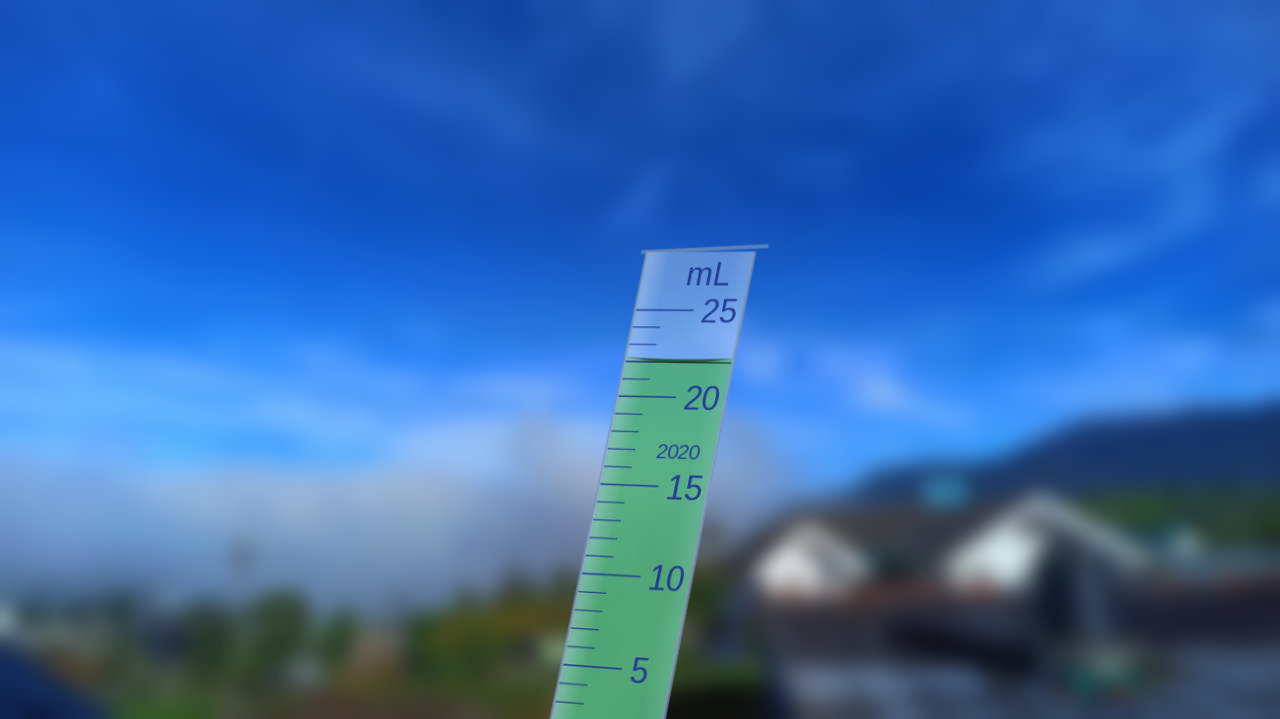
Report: **22** mL
